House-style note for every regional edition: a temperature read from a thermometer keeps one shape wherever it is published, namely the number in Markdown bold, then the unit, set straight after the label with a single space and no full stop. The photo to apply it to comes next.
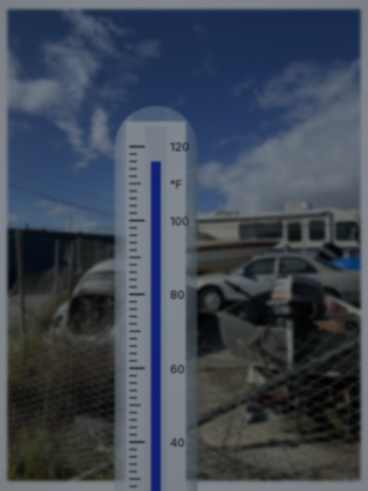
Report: **116** °F
